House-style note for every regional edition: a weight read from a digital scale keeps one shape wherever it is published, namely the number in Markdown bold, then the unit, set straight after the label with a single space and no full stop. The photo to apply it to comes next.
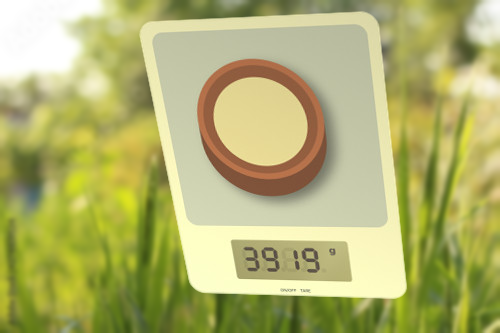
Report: **3919** g
